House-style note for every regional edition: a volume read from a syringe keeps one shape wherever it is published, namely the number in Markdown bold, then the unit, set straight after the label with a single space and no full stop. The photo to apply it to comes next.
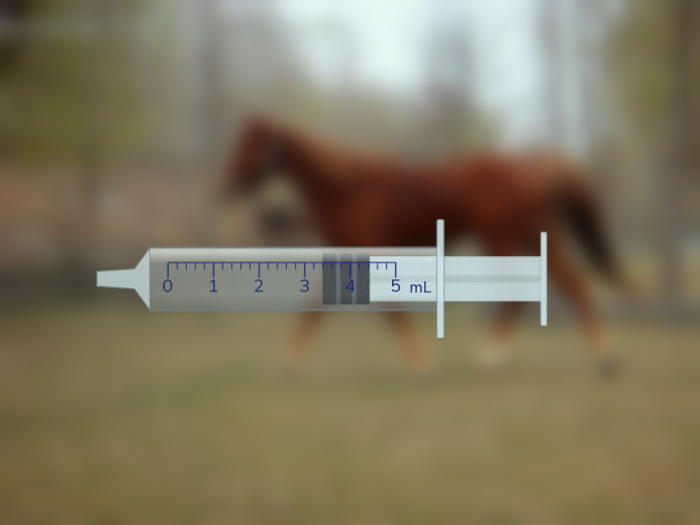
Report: **3.4** mL
